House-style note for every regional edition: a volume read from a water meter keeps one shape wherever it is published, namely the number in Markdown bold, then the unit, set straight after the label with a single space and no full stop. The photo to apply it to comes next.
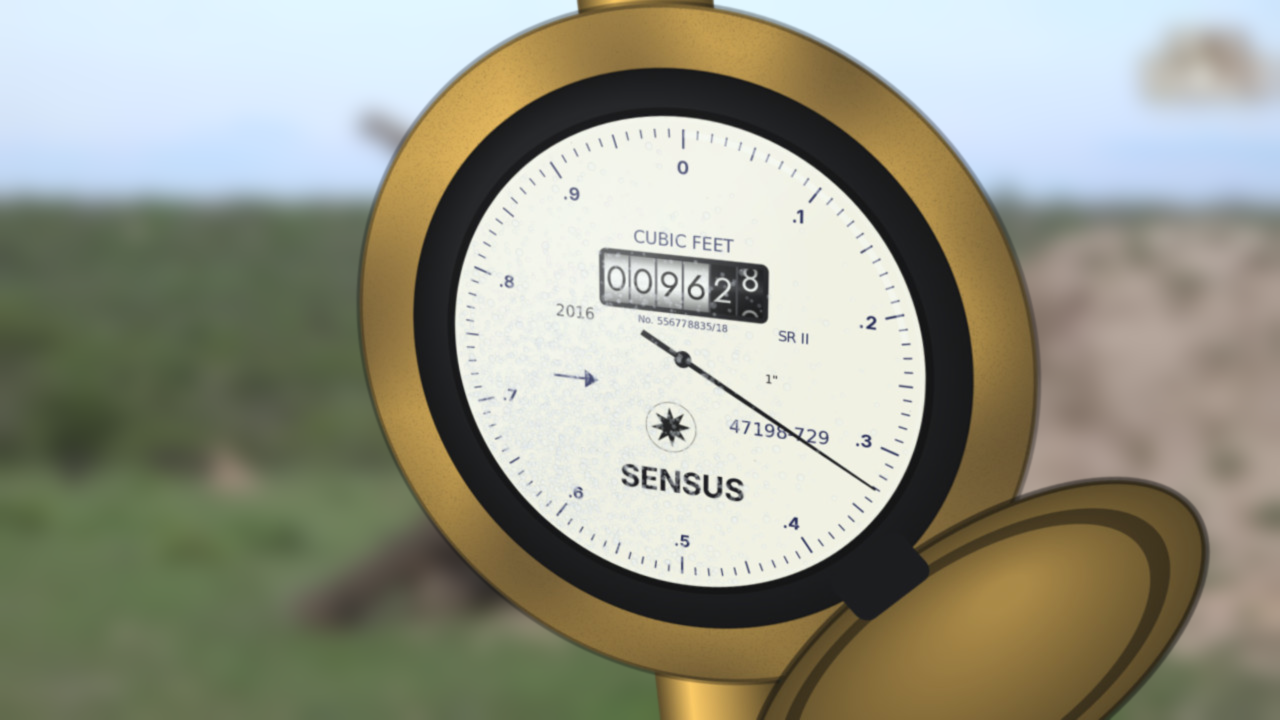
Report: **9628.33** ft³
